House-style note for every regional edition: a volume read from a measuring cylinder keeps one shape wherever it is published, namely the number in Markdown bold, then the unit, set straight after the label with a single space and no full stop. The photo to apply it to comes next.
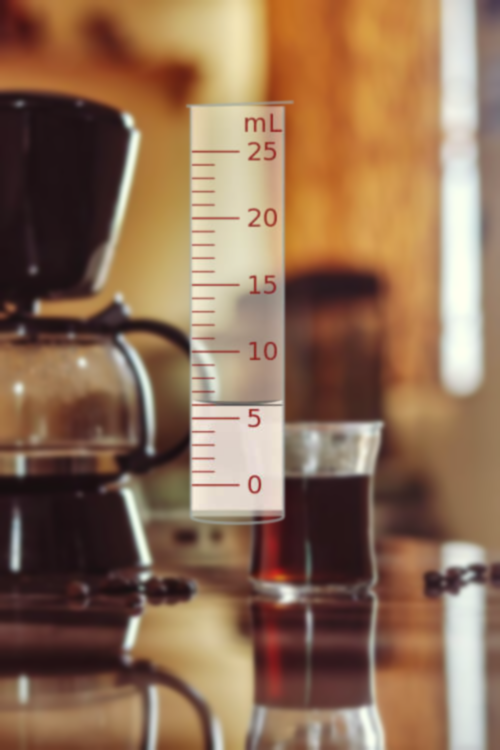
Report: **6** mL
